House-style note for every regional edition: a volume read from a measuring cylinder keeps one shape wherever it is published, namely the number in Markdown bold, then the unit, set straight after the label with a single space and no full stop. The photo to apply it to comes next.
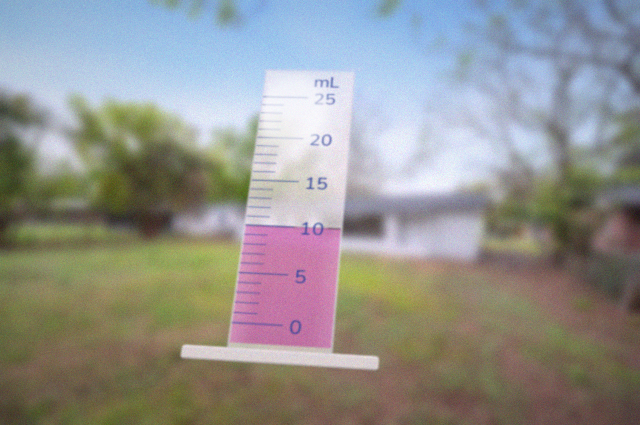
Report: **10** mL
